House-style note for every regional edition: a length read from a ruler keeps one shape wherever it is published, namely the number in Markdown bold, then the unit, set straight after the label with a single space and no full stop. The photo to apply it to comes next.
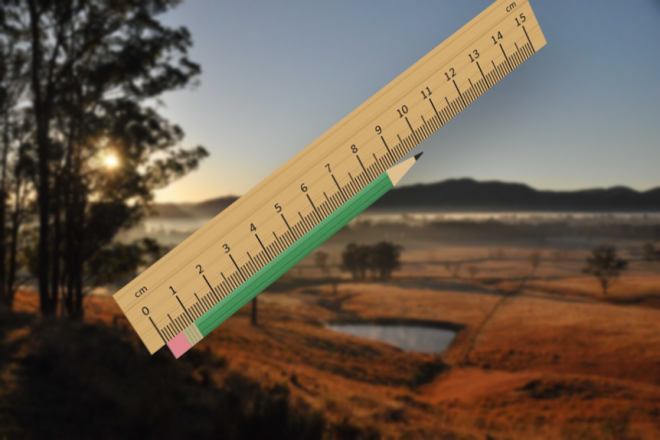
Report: **10** cm
